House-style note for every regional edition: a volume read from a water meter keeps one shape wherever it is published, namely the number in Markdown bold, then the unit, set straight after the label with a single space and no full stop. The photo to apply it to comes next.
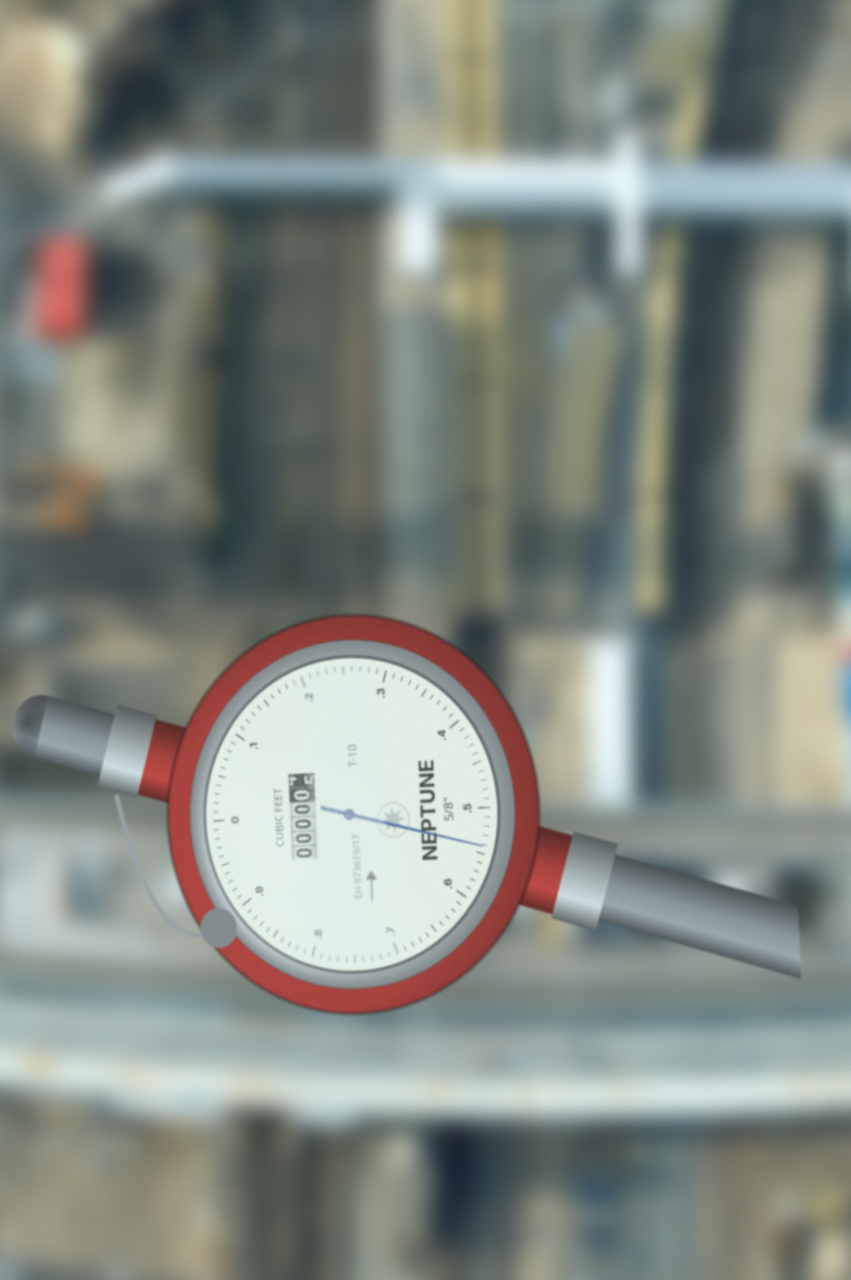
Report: **4.54** ft³
